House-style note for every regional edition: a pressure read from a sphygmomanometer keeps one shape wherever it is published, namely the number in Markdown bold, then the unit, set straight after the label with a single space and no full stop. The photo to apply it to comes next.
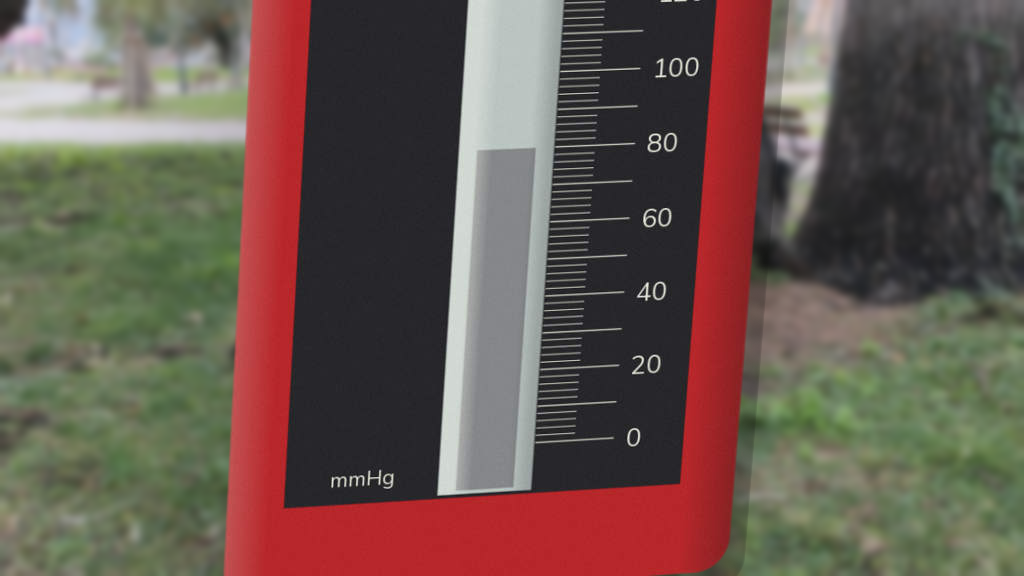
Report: **80** mmHg
